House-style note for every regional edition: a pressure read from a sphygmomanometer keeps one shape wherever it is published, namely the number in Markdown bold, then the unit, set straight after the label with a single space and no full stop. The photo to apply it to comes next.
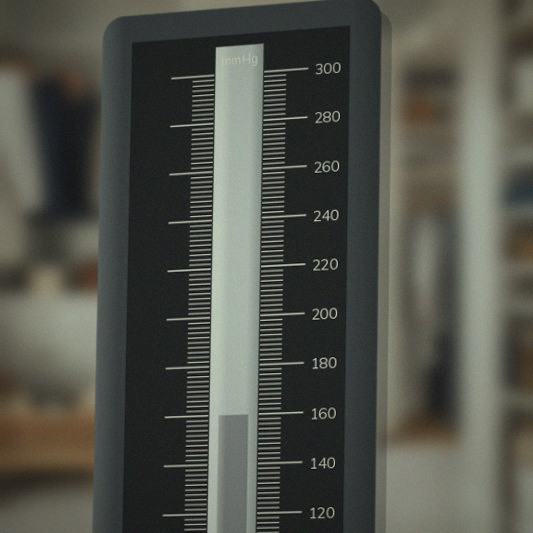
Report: **160** mmHg
